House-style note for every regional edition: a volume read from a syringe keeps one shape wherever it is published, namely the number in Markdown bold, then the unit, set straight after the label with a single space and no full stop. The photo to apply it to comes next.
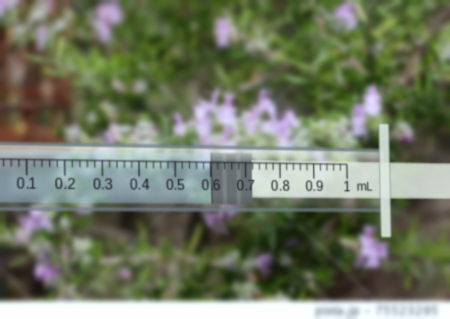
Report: **0.6** mL
